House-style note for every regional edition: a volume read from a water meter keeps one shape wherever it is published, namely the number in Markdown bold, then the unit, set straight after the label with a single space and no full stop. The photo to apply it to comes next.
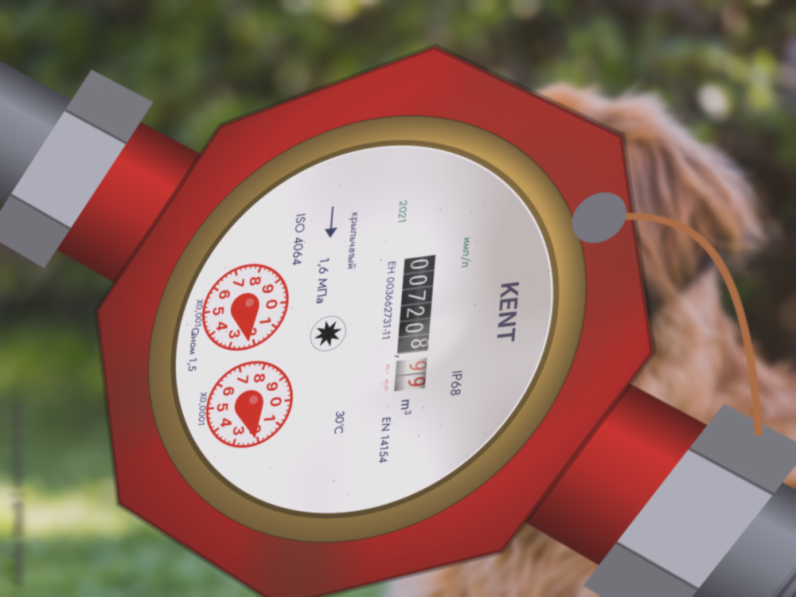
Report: **7208.9922** m³
